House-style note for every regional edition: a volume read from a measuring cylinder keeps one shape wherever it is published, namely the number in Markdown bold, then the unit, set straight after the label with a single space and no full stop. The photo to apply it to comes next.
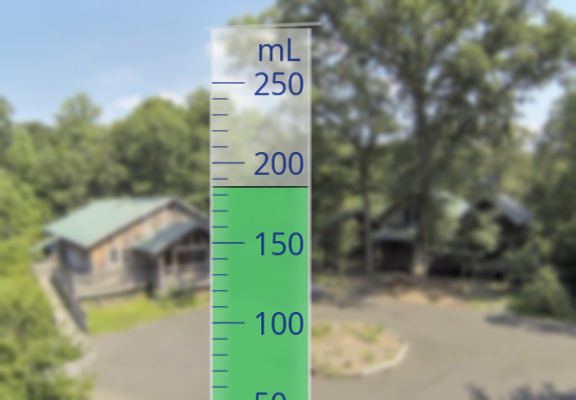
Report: **185** mL
